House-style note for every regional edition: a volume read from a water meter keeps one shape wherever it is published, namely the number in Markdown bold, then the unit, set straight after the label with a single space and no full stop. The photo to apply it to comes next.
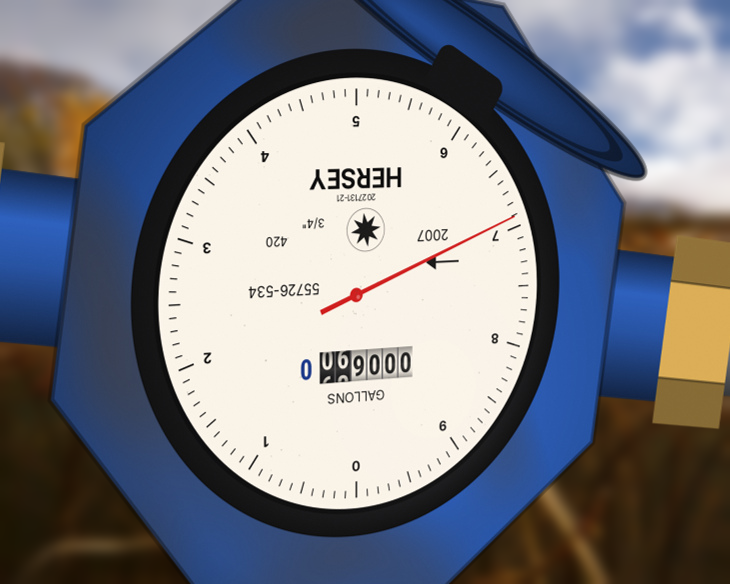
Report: **6896.9** gal
